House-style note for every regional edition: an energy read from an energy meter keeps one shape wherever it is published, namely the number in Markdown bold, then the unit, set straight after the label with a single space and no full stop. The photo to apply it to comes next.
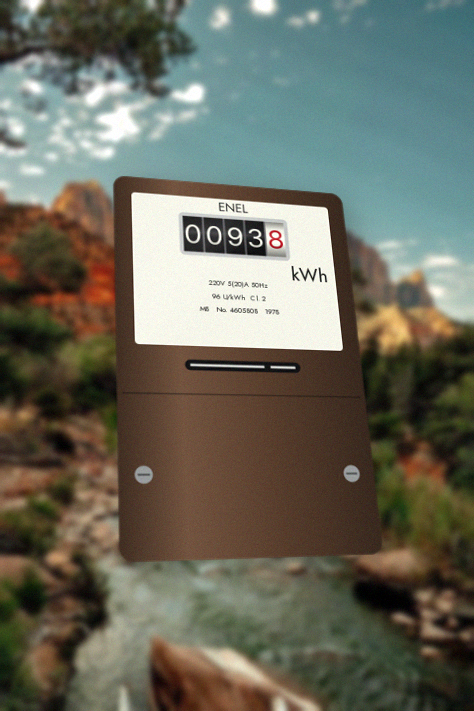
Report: **93.8** kWh
